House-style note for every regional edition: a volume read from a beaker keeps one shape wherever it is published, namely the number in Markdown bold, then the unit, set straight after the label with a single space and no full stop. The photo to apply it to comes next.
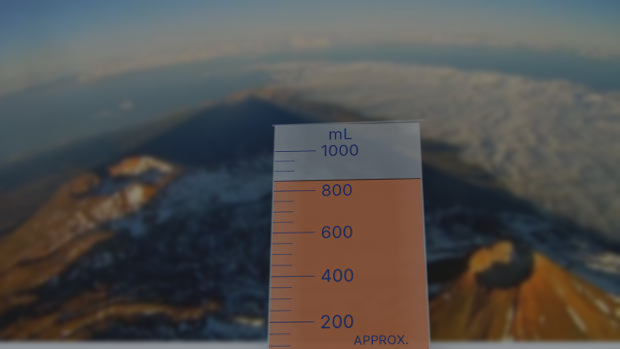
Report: **850** mL
